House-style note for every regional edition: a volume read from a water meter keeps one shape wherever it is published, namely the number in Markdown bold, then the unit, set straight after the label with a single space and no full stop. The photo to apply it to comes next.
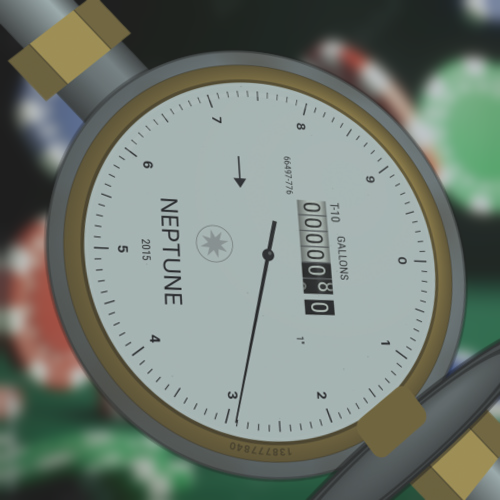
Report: **82.9** gal
